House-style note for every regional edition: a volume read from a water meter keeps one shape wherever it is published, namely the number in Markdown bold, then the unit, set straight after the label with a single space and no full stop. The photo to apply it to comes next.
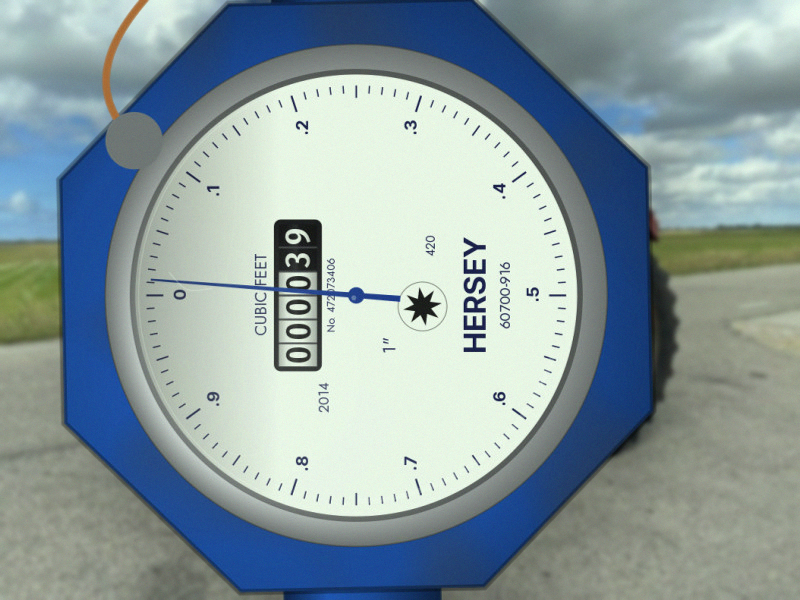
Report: **39.01** ft³
